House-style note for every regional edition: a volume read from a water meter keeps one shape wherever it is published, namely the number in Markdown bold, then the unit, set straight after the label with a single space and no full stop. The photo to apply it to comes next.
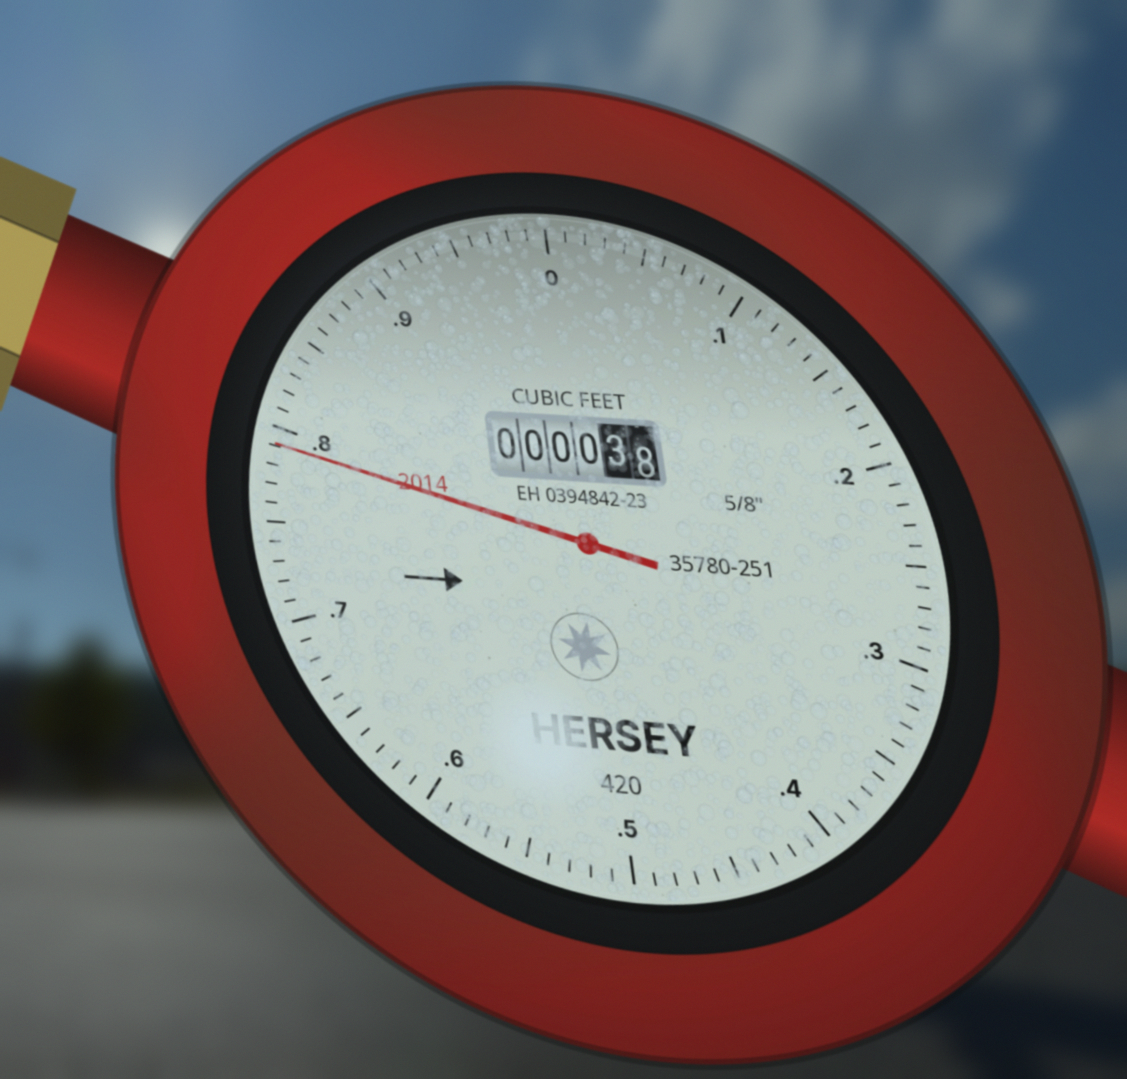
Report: **37.79** ft³
